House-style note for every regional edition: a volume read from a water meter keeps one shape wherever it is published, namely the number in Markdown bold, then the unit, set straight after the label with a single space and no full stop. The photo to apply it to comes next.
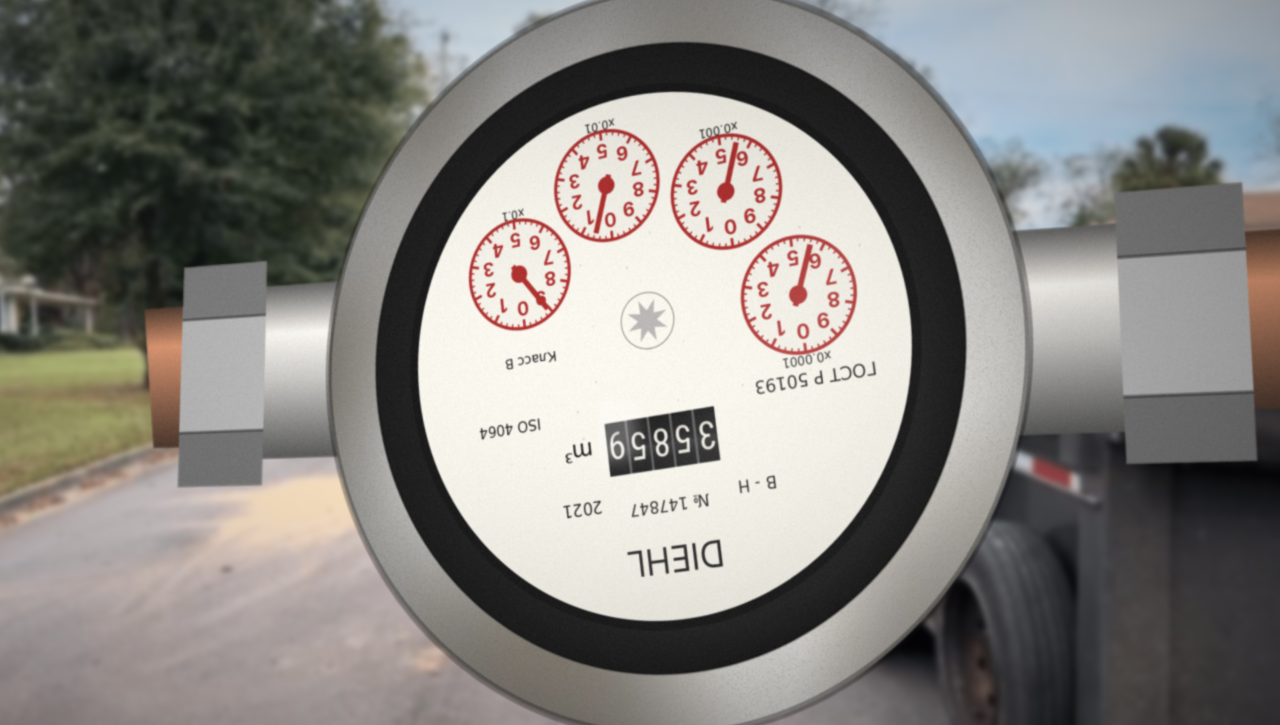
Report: **35858.9055** m³
